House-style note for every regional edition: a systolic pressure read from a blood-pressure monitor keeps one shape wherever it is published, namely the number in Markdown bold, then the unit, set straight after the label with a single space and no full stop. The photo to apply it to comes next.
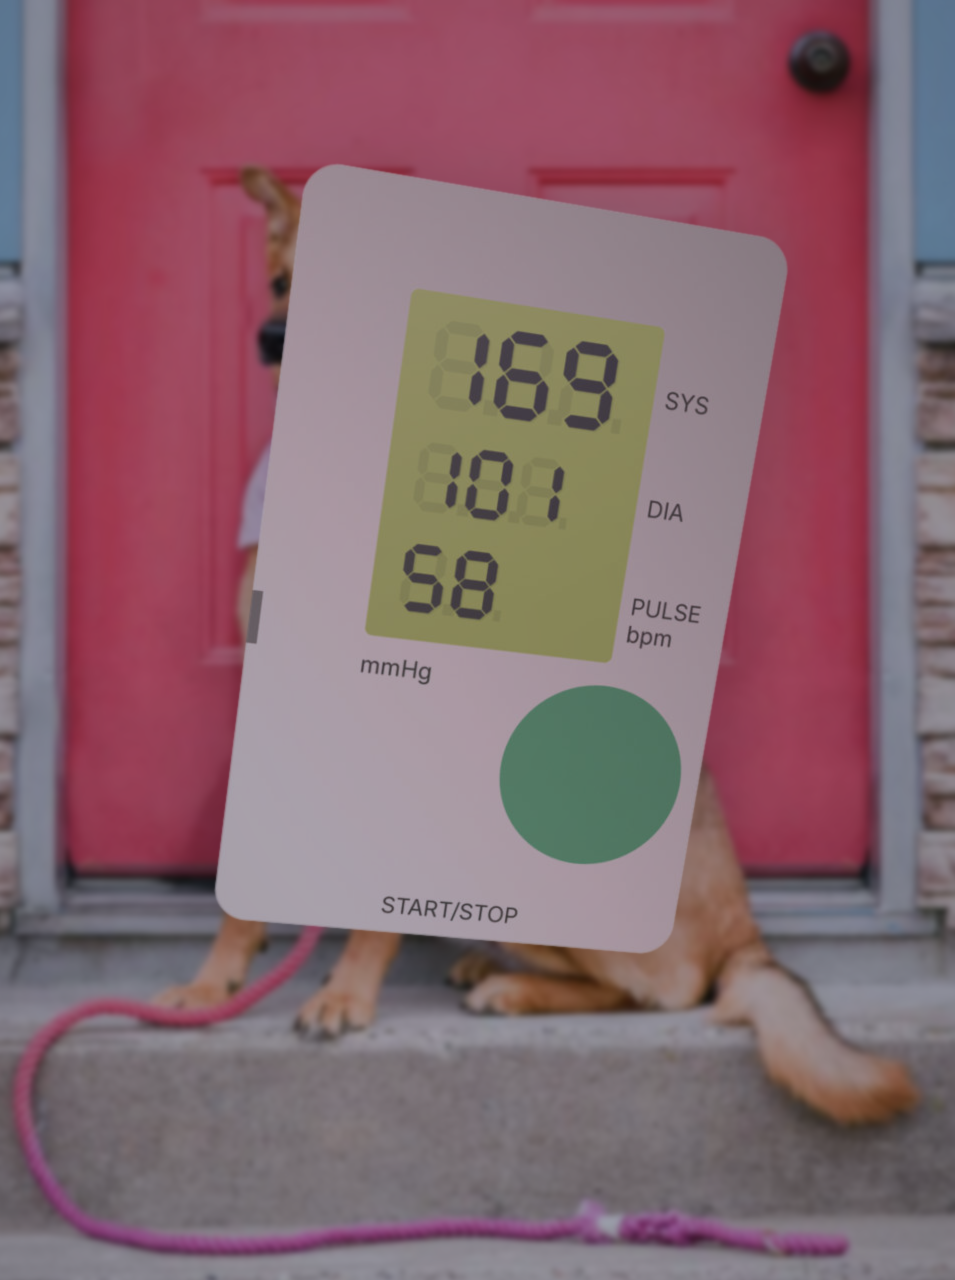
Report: **169** mmHg
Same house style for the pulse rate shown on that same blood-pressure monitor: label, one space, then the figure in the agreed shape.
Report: **58** bpm
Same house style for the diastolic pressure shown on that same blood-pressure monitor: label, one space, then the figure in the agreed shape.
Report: **101** mmHg
